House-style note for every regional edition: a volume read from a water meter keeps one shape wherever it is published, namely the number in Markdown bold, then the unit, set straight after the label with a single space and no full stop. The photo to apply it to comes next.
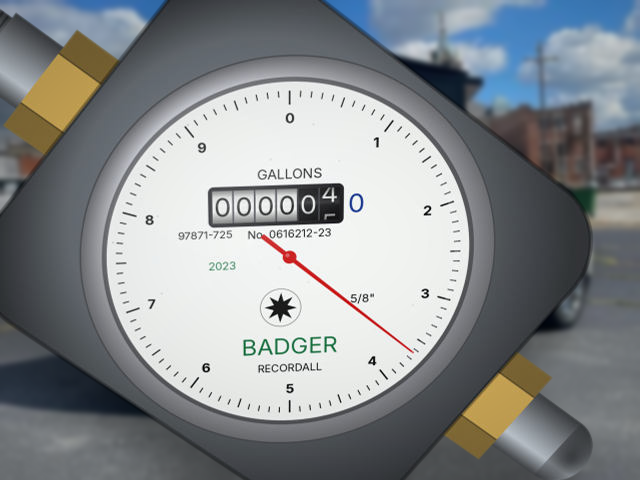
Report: **43.6** gal
